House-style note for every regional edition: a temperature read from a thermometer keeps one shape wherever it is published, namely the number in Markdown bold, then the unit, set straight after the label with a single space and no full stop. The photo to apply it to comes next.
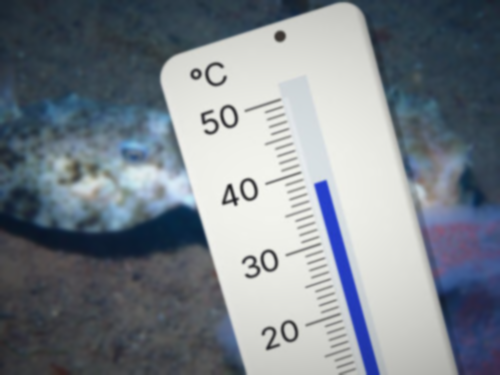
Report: **38** °C
